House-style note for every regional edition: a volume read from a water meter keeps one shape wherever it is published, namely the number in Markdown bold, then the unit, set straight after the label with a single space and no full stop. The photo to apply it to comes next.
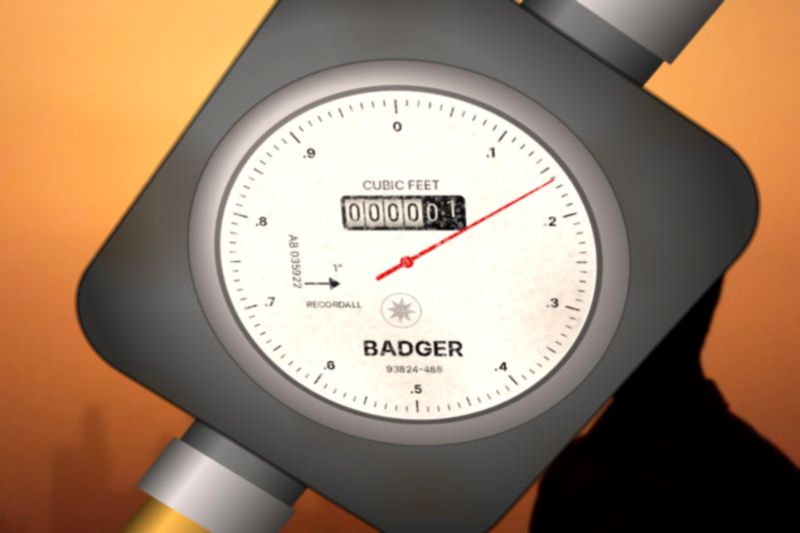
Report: **1.16** ft³
